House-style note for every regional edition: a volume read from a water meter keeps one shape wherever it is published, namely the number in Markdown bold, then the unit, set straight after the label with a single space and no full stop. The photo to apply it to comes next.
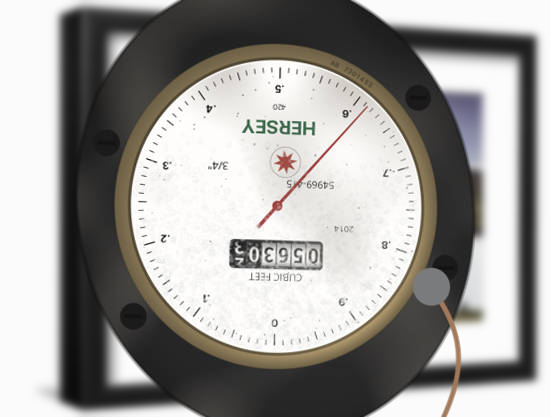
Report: **56302.61** ft³
